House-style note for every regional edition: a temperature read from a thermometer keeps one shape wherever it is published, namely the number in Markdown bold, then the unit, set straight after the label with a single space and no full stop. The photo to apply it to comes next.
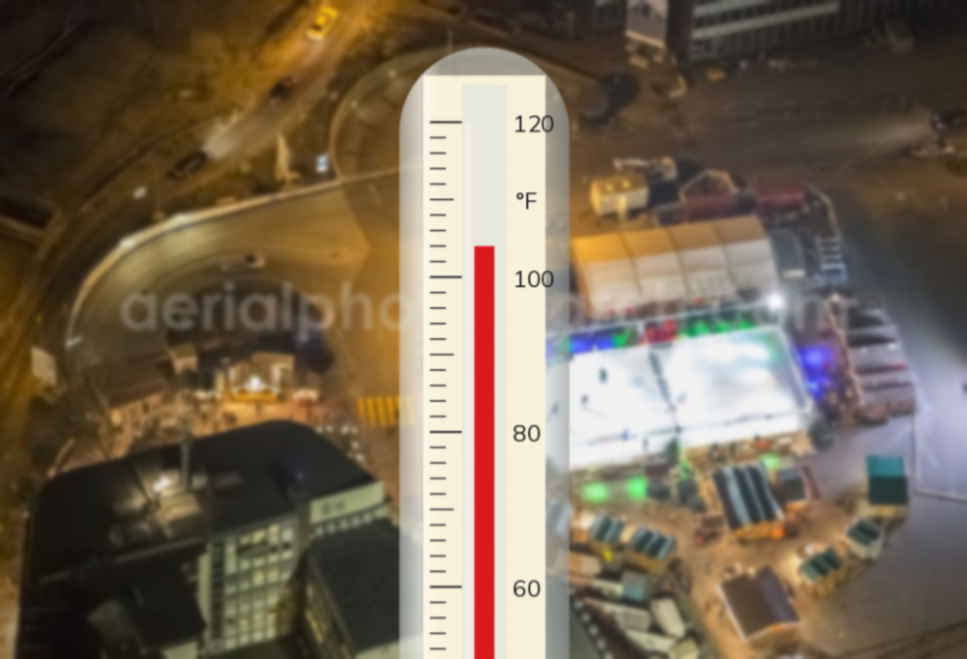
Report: **104** °F
